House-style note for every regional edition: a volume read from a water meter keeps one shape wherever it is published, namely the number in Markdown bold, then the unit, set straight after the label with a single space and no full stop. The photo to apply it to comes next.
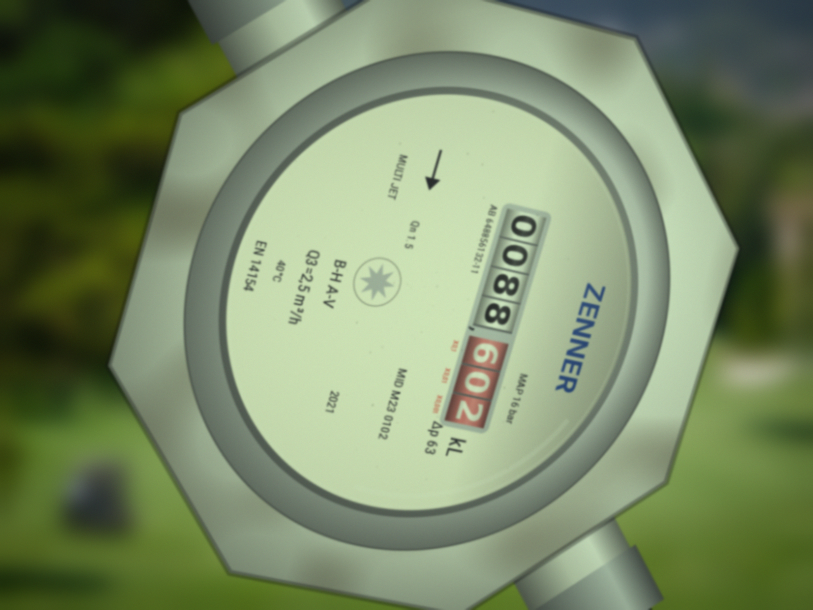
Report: **88.602** kL
